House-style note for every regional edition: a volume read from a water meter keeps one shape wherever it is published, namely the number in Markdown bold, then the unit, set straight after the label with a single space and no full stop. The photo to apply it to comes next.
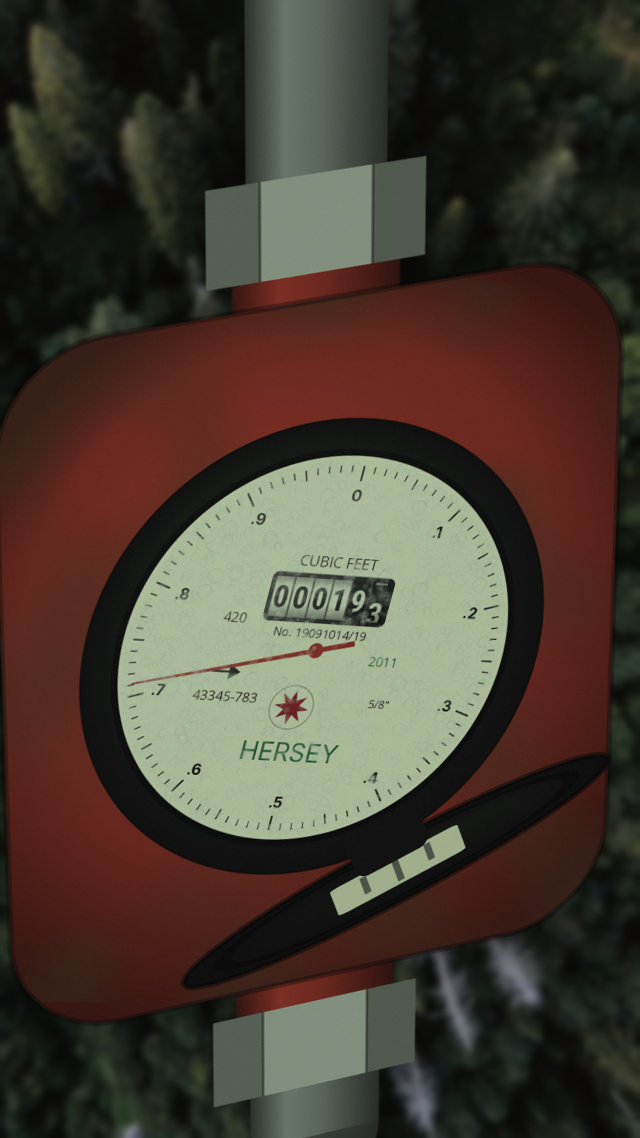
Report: **192.71** ft³
